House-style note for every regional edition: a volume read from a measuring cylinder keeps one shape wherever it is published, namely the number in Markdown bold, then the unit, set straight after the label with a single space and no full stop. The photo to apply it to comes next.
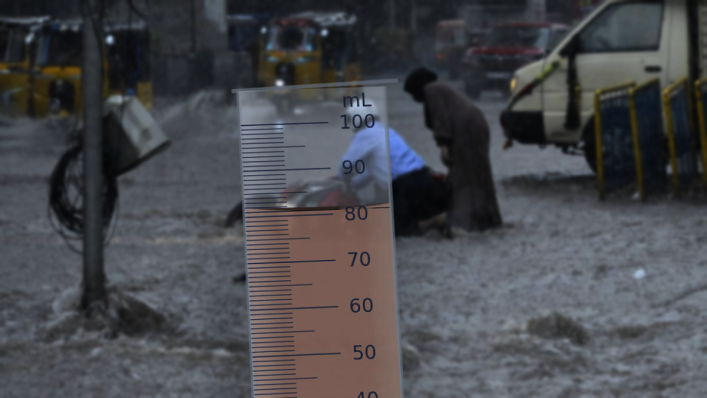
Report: **81** mL
